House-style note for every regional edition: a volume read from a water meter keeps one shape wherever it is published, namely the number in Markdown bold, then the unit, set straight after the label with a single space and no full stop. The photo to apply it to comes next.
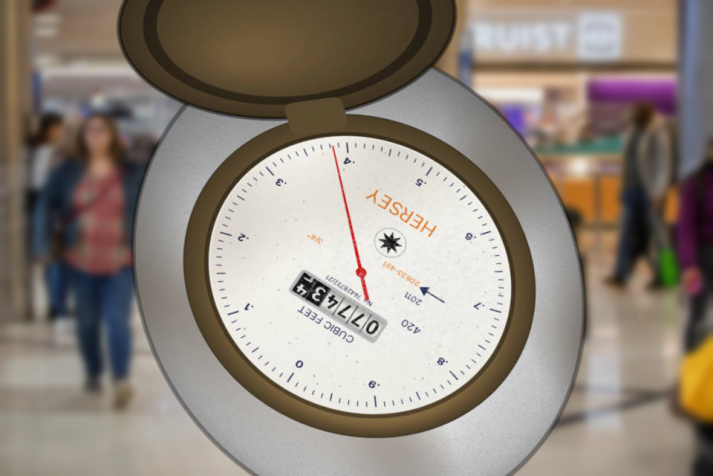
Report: **77434.38** ft³
